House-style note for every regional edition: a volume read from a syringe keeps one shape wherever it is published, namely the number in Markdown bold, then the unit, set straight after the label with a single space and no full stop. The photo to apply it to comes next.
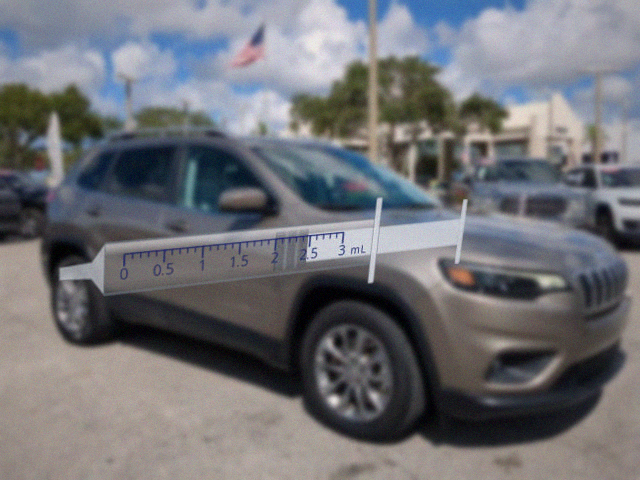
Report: **2** mL
